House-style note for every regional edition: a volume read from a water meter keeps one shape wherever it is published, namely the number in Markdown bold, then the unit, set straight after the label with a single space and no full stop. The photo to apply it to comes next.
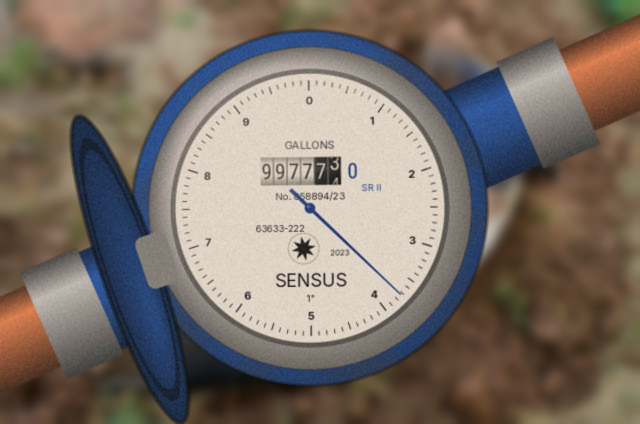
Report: **9977733.7** gal
